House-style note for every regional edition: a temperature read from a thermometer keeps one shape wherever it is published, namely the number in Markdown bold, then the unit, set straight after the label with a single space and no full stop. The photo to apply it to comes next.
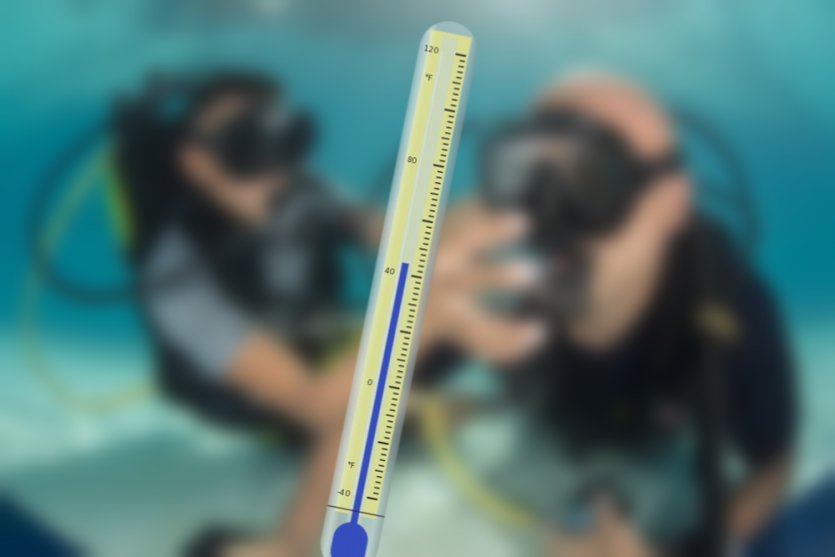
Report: **44** °F
